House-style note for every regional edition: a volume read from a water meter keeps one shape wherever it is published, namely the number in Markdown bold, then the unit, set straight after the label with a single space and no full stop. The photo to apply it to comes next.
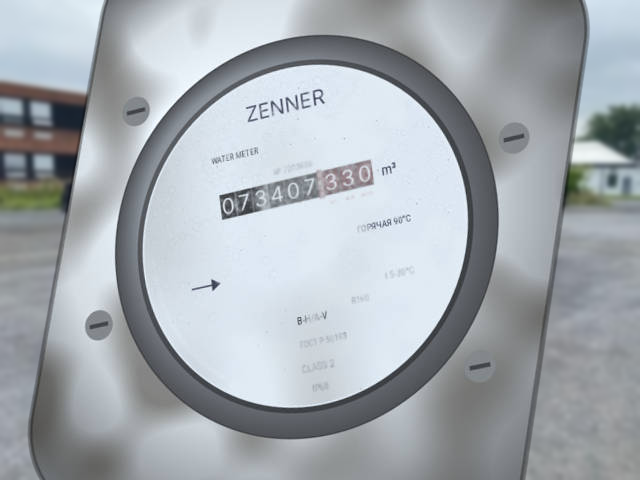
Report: **73407.330** m³
